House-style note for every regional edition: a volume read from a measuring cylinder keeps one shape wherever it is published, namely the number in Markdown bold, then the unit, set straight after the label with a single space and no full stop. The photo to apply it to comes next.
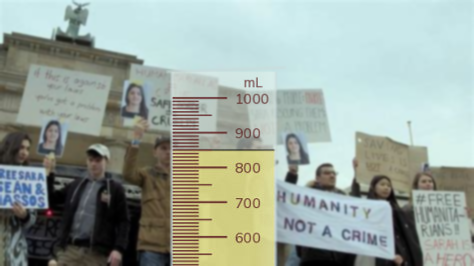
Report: **850** mL
